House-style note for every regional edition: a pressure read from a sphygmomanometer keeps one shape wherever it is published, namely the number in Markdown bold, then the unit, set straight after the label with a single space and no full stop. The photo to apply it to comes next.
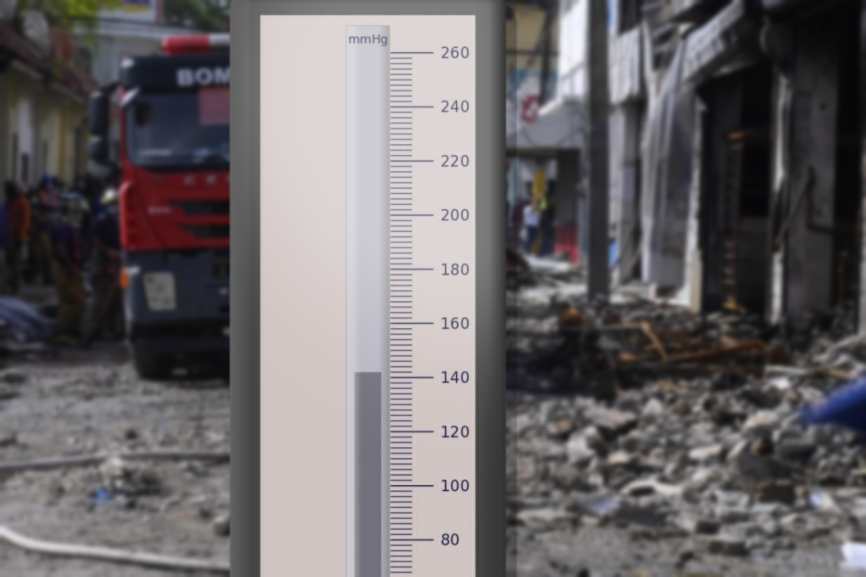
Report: **142** mmHg
